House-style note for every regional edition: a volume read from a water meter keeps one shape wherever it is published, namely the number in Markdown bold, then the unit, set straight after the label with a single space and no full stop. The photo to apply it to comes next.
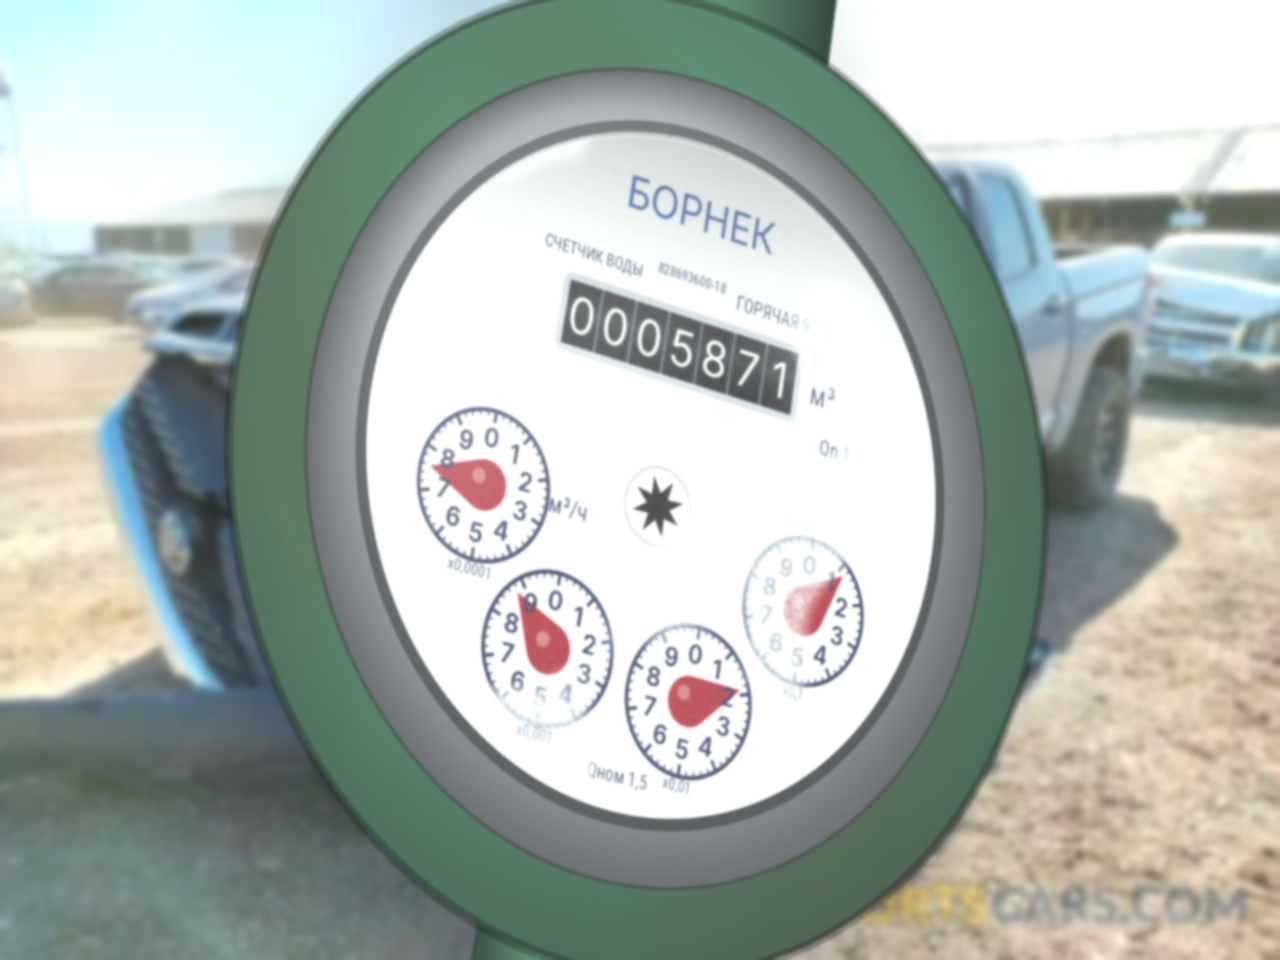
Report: **5871.1187** m³
